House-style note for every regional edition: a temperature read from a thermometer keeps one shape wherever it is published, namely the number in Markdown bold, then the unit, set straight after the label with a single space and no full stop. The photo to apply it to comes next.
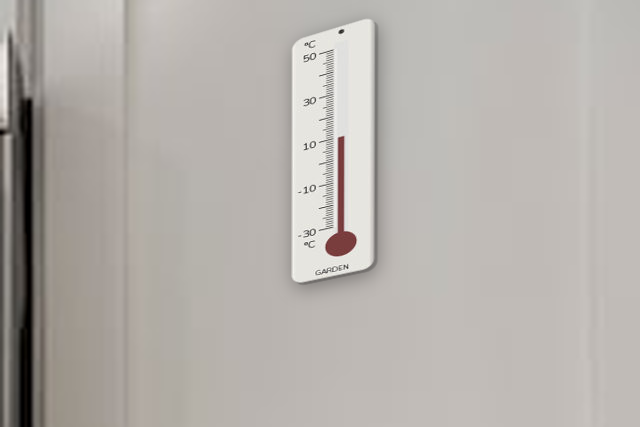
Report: **10** °C
